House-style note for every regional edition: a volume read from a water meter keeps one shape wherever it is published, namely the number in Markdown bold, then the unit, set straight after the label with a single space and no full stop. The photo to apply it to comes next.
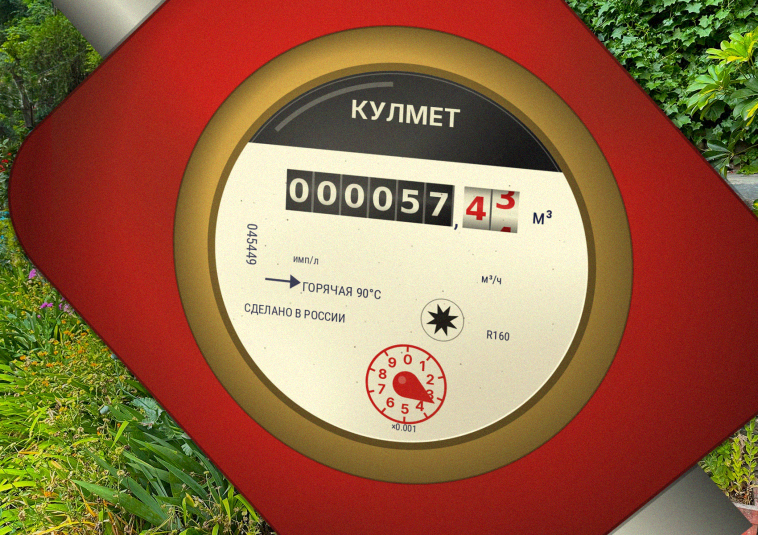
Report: **57.433** m³
